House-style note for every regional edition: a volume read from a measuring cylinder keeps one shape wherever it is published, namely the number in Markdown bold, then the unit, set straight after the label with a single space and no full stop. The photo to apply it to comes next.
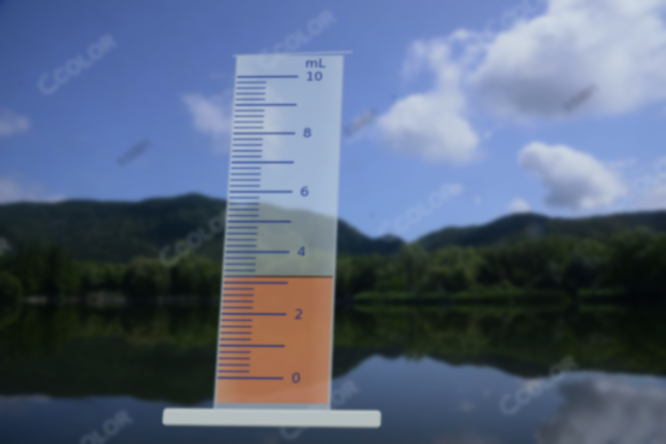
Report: **3.2** mL
